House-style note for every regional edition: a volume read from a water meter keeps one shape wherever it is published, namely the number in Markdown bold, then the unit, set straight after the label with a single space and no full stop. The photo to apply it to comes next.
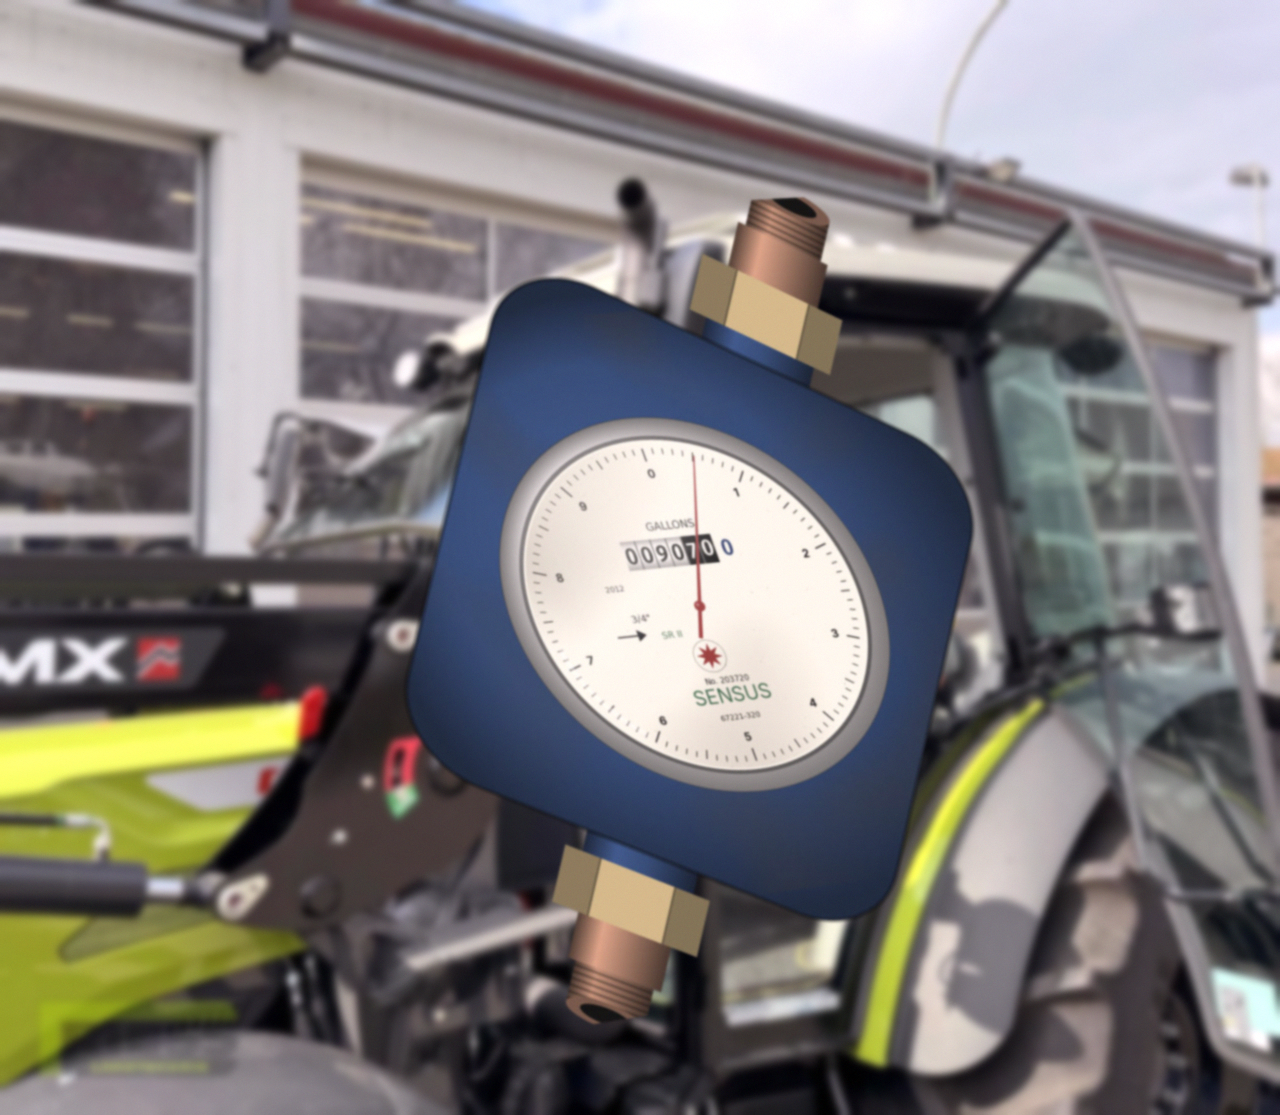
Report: **90700.5** gal
